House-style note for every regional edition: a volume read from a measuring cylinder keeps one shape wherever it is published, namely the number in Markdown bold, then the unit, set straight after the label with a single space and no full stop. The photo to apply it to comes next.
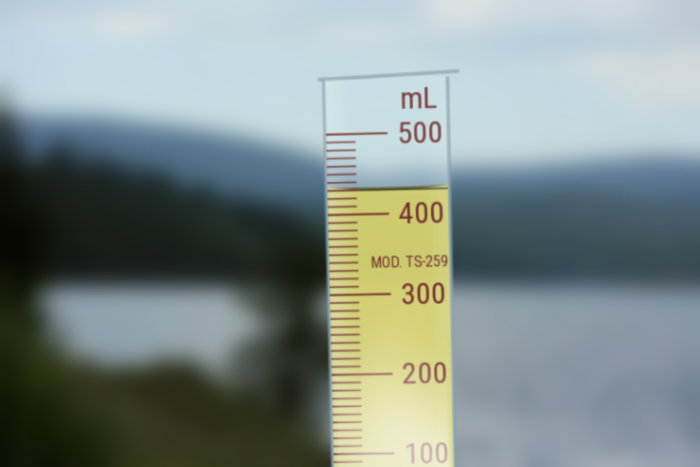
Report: **430** mL
